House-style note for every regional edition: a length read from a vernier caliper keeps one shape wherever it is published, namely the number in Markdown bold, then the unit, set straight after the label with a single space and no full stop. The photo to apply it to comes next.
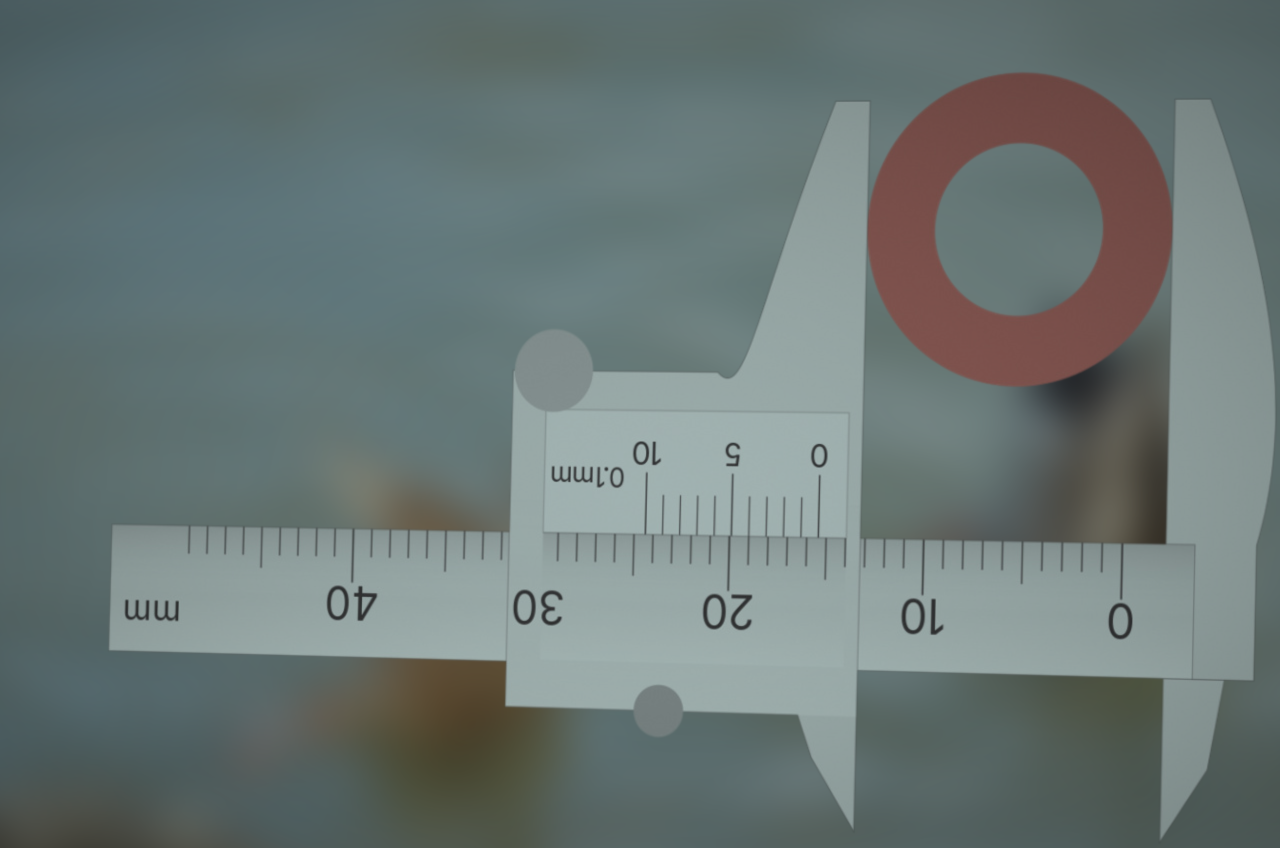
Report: **15.4** mm
